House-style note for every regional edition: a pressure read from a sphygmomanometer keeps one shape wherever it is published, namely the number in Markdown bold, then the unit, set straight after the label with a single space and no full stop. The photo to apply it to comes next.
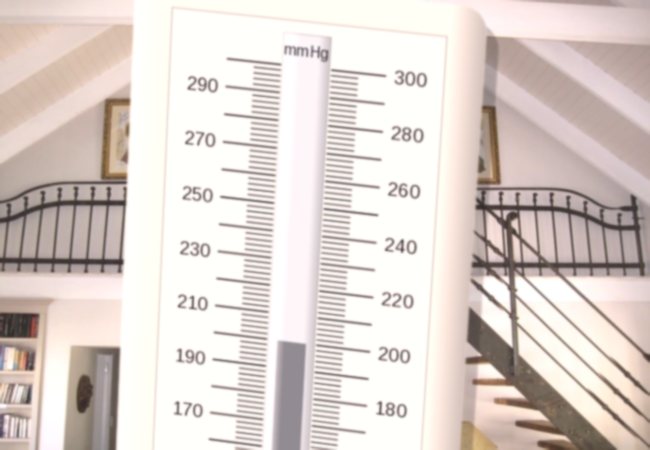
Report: **200** mmHg
